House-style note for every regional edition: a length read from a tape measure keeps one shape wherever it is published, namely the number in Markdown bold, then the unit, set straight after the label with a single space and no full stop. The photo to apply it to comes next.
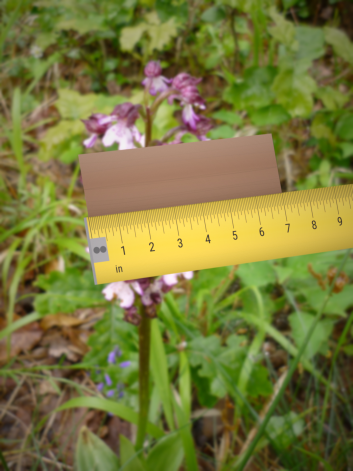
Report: **7** in
